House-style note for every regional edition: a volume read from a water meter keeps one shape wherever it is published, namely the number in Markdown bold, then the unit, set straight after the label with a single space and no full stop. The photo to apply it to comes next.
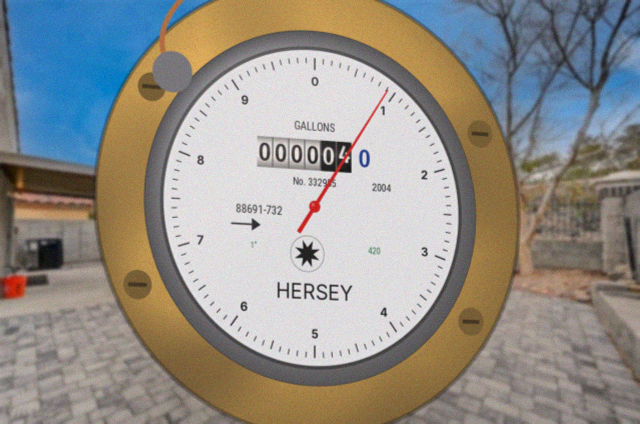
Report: **40.9** gal
